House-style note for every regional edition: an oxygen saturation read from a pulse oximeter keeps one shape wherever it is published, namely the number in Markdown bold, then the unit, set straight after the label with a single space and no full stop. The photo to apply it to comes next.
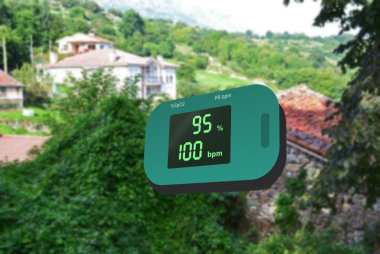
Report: **95** %
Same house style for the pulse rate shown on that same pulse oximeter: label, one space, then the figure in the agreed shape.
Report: **100** bpm
